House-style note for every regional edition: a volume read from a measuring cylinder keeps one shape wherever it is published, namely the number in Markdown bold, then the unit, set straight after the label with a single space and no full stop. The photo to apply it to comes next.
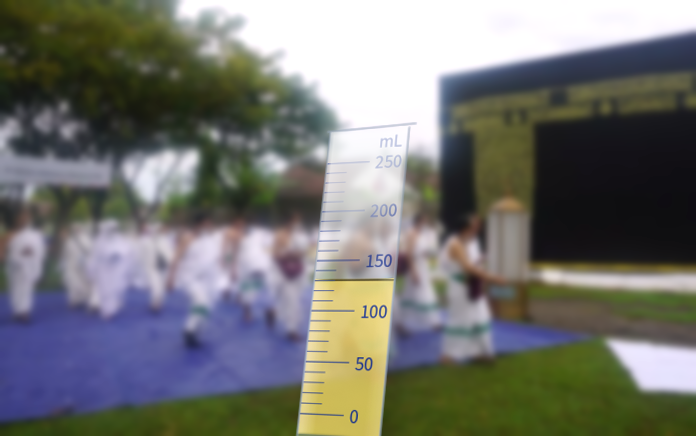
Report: **130** mL
